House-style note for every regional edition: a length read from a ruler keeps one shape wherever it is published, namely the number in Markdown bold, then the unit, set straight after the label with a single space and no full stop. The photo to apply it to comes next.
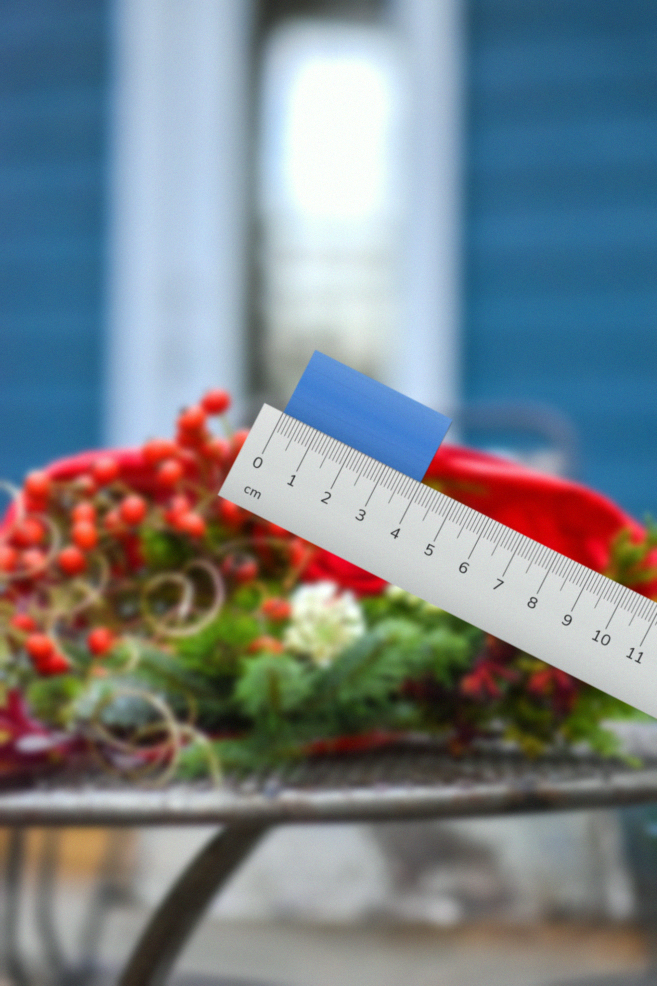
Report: **4** cm
